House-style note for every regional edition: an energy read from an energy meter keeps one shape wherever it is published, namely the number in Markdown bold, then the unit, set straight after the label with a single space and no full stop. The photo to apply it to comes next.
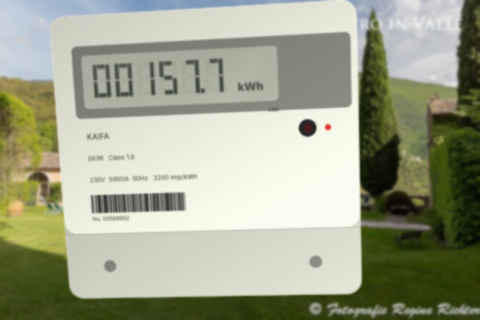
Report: **157.7** kWh
